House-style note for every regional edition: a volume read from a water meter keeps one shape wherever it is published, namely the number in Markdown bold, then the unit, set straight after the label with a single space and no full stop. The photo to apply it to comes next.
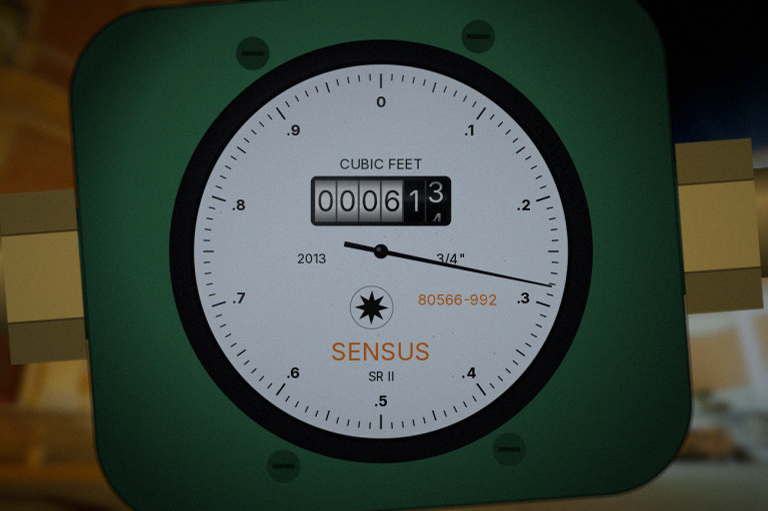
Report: **613.28** ft³
